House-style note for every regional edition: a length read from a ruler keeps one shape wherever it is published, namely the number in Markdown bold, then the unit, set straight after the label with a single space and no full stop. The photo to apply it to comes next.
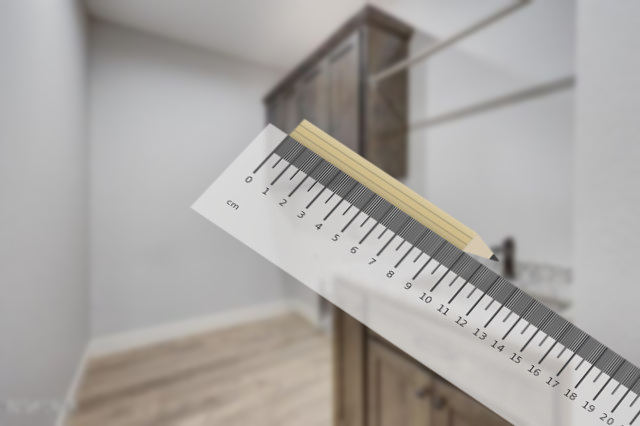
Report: **11.5** cm
